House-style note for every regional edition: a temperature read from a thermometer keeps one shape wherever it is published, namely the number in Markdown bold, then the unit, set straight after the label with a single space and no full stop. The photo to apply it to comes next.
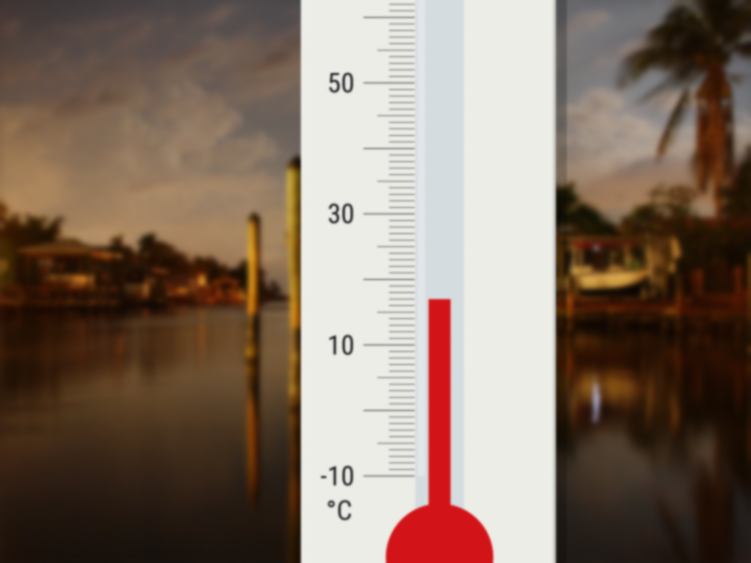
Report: **17** °C
